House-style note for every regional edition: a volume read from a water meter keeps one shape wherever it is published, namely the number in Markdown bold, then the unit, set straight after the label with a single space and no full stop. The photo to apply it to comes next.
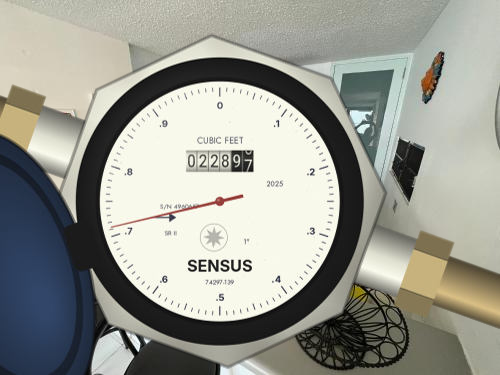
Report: **22896.71** ft³
